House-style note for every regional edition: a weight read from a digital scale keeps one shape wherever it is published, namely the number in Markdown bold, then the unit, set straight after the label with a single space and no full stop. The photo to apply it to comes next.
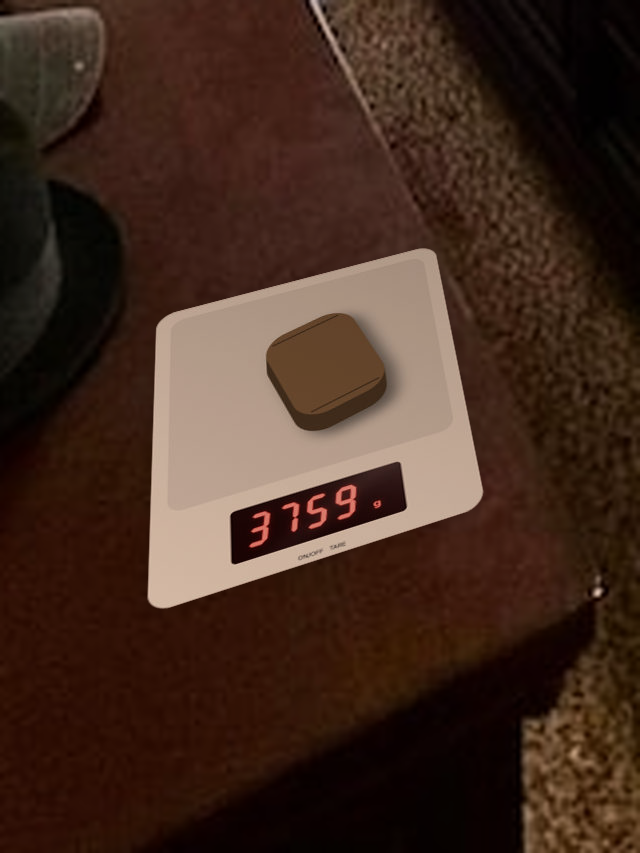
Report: **3759** g
